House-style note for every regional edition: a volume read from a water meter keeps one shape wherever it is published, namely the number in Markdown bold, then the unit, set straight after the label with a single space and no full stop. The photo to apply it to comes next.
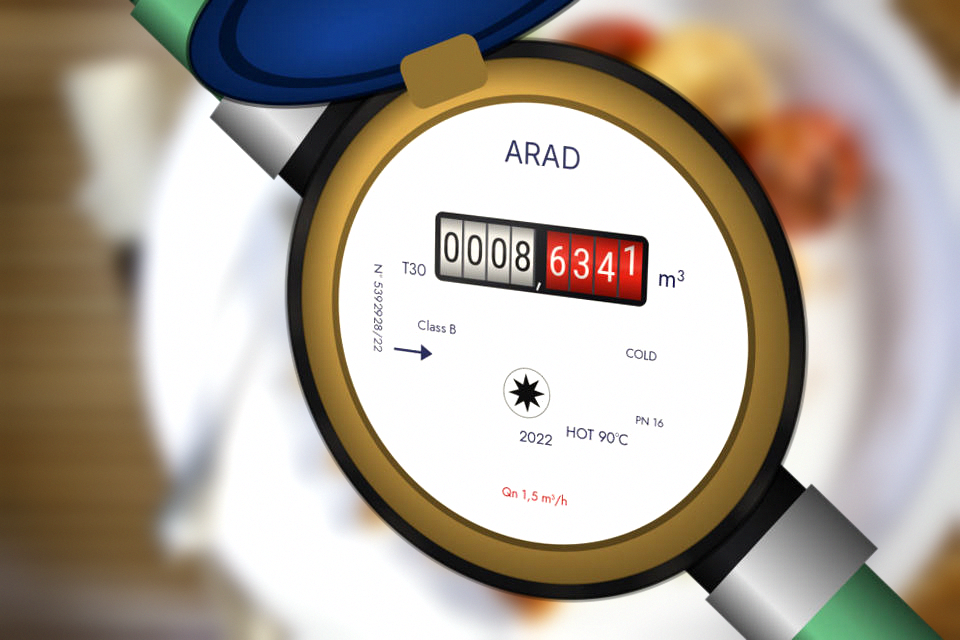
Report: **8.6341** m³
